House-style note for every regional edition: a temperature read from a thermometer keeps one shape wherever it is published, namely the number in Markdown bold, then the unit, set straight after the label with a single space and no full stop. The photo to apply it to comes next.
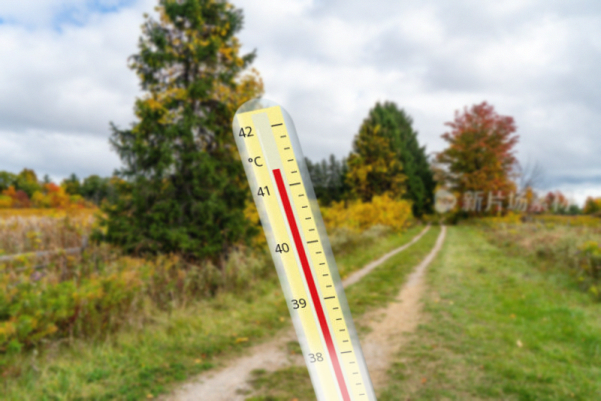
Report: **41.3** °C
